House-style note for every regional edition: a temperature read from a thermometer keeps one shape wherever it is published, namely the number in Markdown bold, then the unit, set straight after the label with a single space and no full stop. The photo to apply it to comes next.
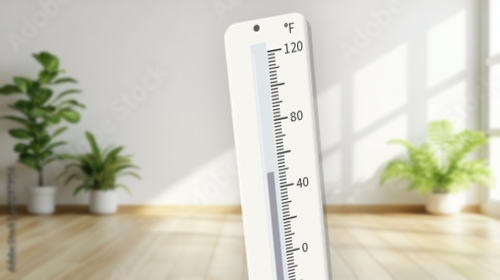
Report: **50** °F
